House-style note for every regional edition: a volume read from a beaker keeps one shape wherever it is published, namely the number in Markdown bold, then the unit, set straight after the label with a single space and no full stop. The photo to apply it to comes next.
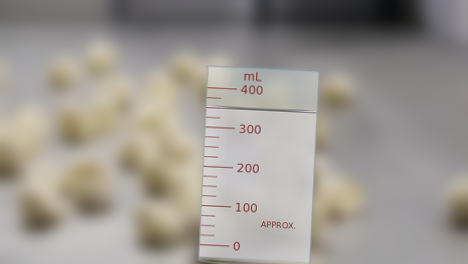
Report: **350** mL
